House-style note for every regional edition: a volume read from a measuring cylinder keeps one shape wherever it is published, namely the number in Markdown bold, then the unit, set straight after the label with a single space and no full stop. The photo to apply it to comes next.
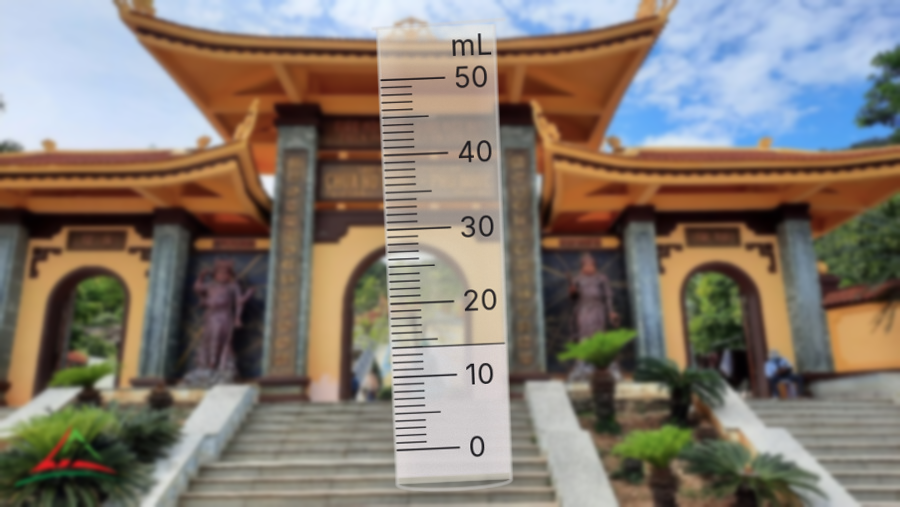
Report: **14** mL
